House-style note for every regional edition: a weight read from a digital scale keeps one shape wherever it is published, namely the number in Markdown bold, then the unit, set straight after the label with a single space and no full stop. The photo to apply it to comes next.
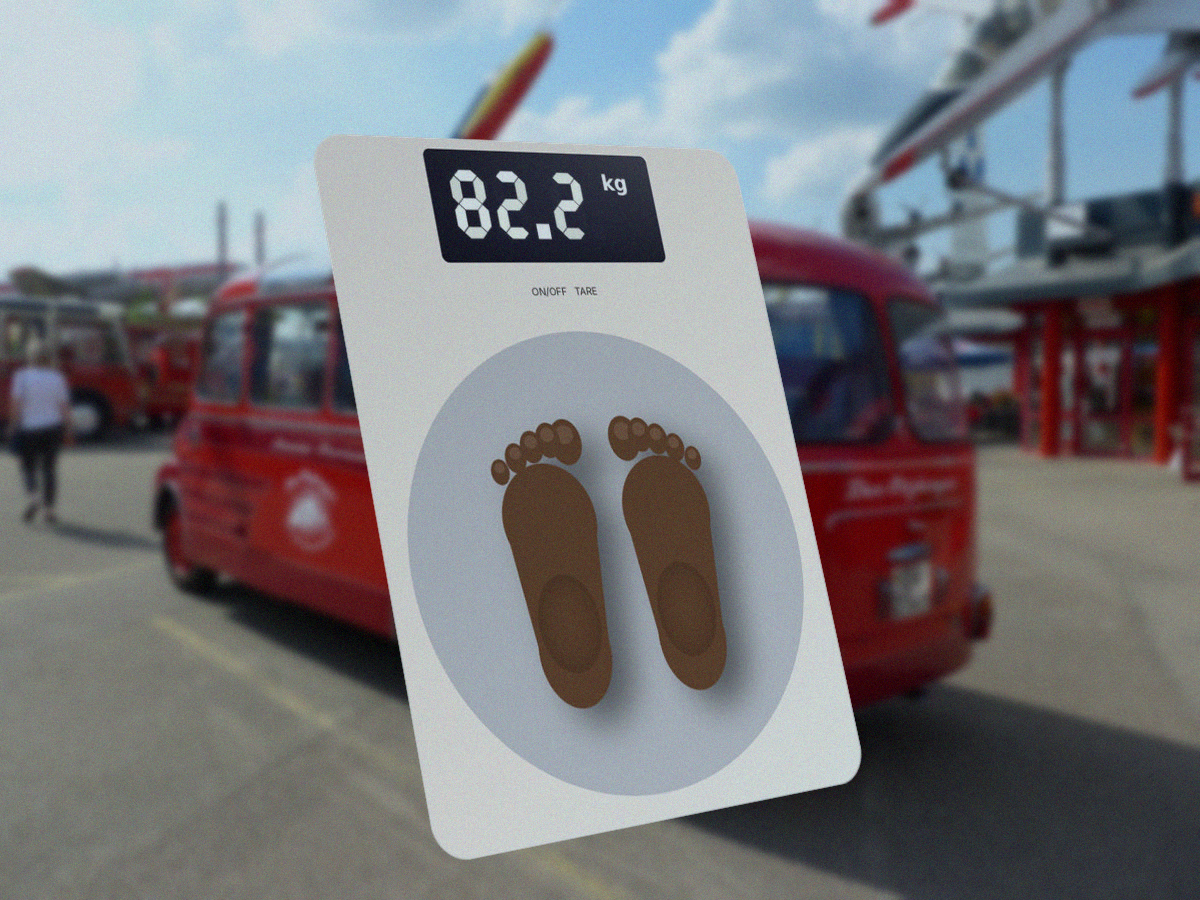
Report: **82.2** kg
